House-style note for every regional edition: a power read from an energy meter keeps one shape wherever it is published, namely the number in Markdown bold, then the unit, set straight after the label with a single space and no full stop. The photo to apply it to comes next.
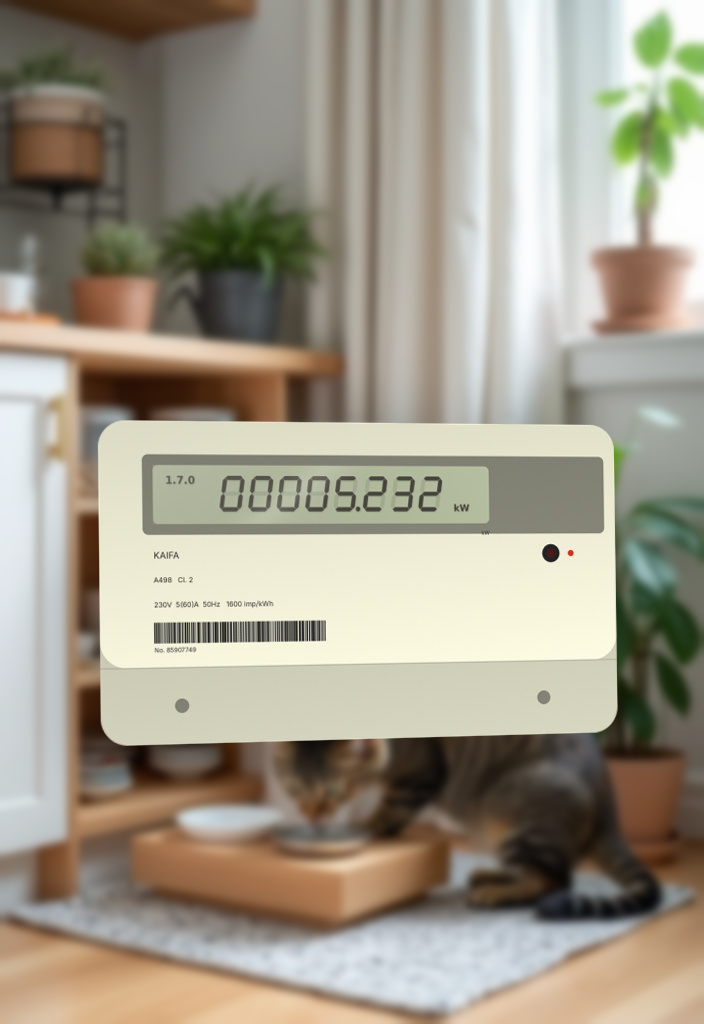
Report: **5.232** kW
